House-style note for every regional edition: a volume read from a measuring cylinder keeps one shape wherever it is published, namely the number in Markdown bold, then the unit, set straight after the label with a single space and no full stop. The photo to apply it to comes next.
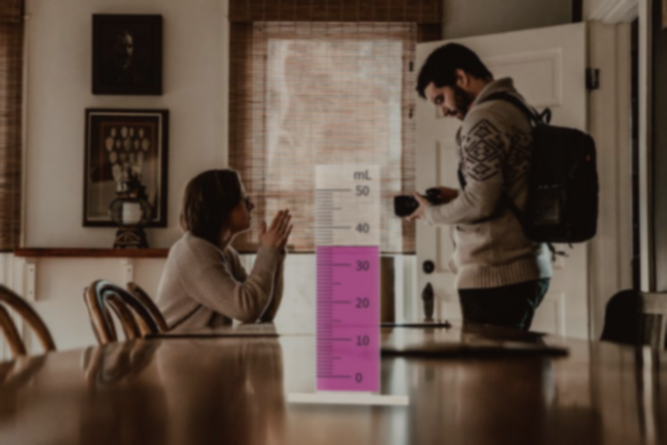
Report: **35** mL
